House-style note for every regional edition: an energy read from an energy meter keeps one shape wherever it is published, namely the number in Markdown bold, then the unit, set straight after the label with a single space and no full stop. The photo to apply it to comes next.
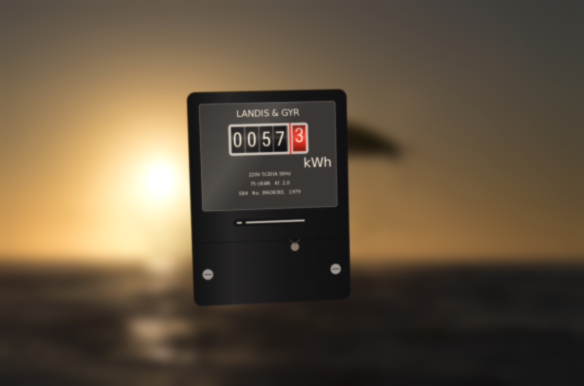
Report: **57.3** kWh
